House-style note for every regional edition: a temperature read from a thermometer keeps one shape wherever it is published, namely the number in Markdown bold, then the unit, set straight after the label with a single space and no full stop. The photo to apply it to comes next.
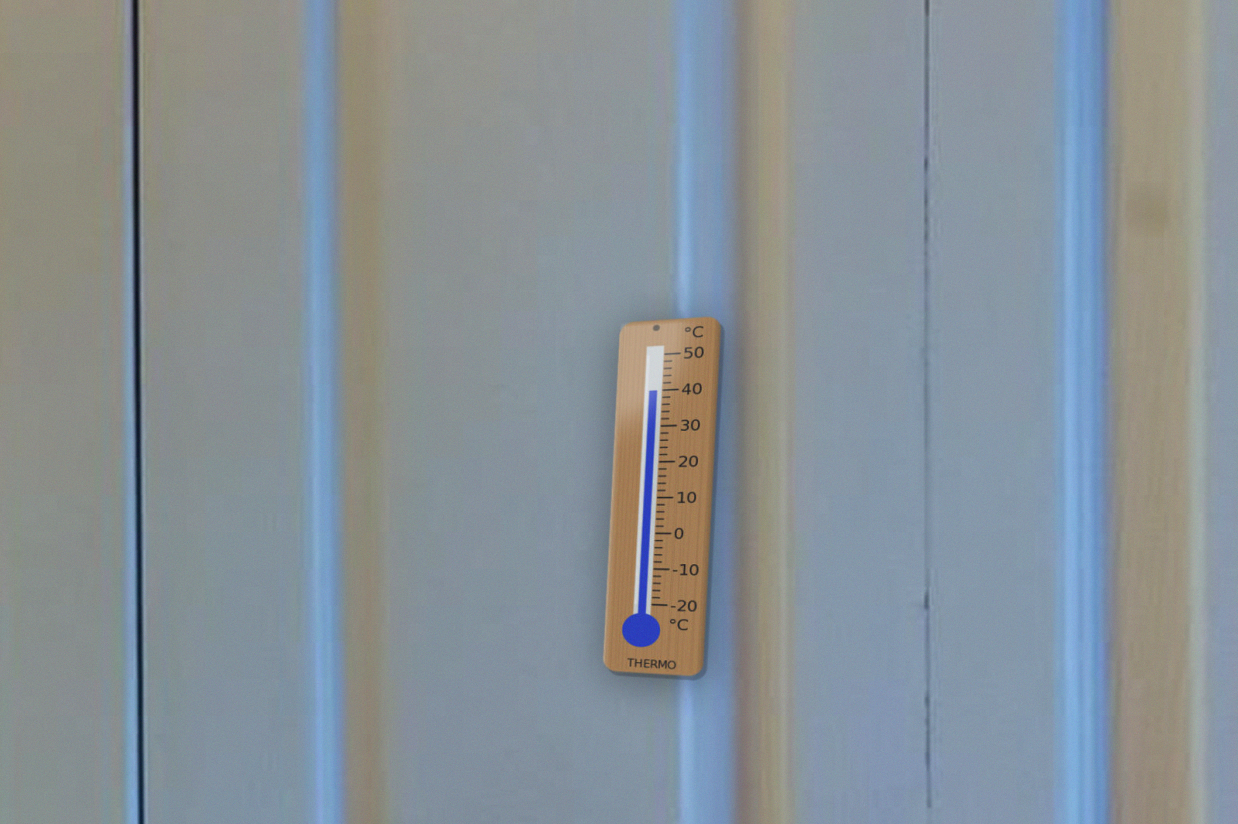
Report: **40** °C
